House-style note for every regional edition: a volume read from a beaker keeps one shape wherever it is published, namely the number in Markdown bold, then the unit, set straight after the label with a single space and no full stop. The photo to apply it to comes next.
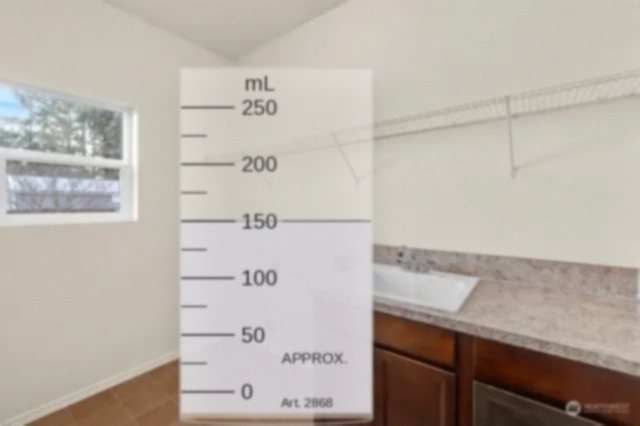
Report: **150** mL
